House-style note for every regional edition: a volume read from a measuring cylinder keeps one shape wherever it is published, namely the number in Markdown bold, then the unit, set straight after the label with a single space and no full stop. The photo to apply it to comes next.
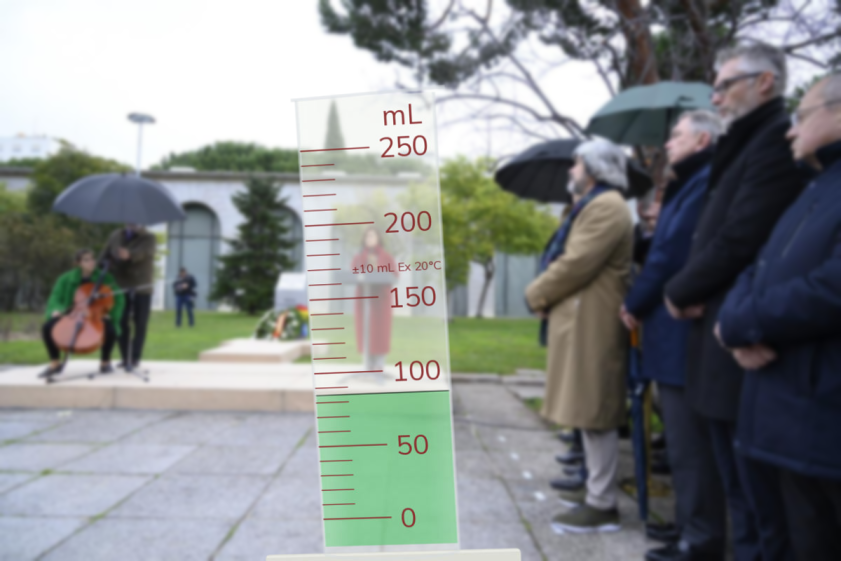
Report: **85** mL
